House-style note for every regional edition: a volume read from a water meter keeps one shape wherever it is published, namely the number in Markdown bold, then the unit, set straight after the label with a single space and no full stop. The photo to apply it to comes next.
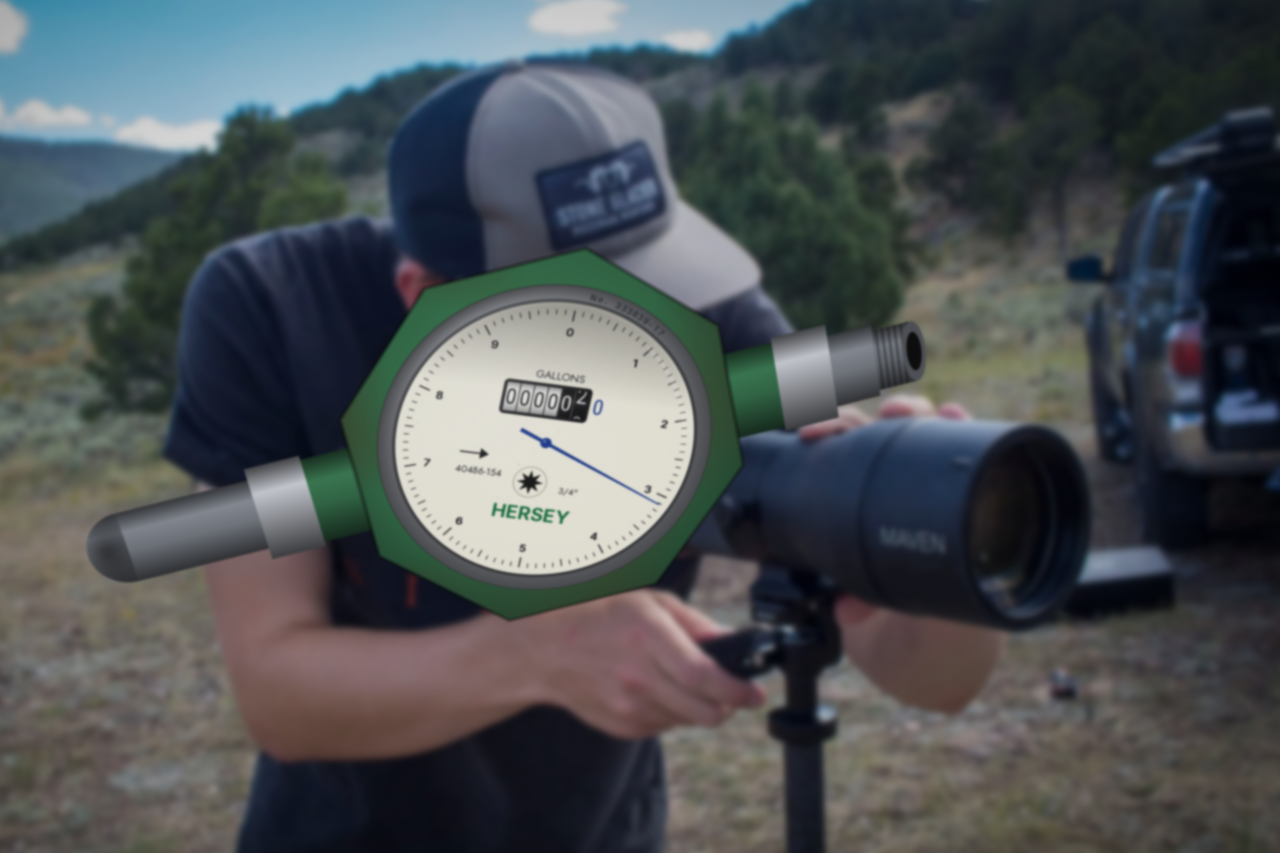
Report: **23.1** gal
